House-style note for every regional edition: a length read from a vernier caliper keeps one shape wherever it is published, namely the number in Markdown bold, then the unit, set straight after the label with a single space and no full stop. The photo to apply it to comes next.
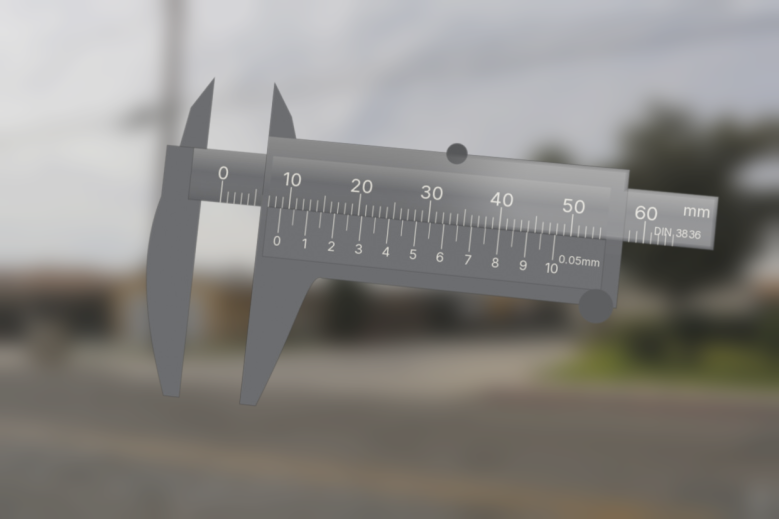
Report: **8.8** mm
